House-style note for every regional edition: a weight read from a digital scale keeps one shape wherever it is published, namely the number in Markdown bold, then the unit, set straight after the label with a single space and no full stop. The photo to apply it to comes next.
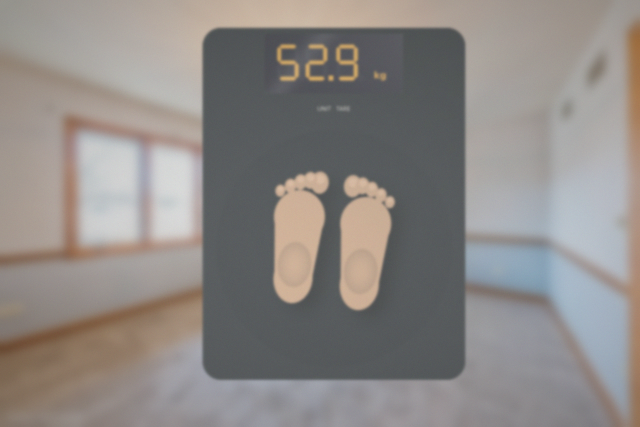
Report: **52.9** kg
